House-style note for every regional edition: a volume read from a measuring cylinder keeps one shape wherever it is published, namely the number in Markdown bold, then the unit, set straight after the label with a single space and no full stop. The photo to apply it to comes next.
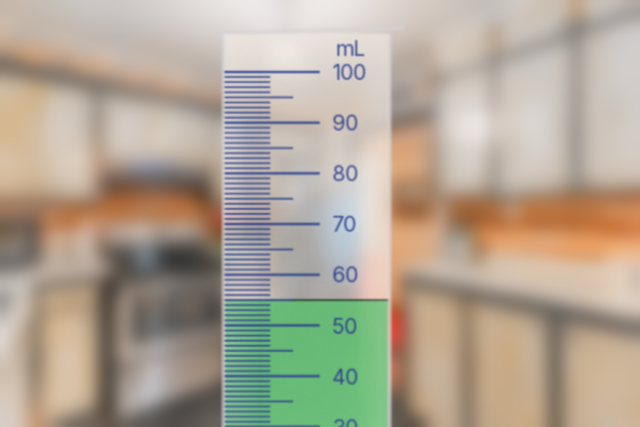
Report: **55** mL
